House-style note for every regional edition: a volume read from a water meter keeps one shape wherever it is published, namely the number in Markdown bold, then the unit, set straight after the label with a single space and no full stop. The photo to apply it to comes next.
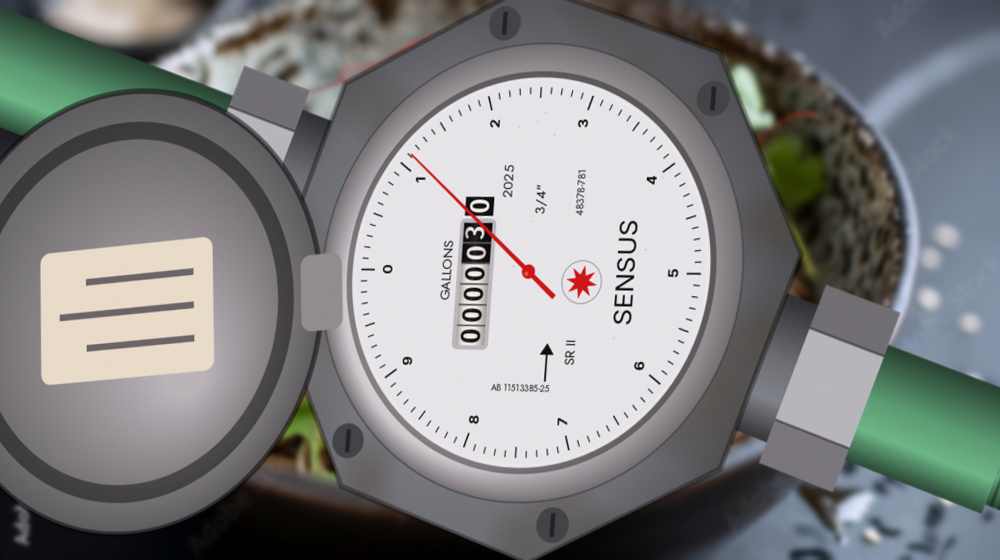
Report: **31.1** gal
